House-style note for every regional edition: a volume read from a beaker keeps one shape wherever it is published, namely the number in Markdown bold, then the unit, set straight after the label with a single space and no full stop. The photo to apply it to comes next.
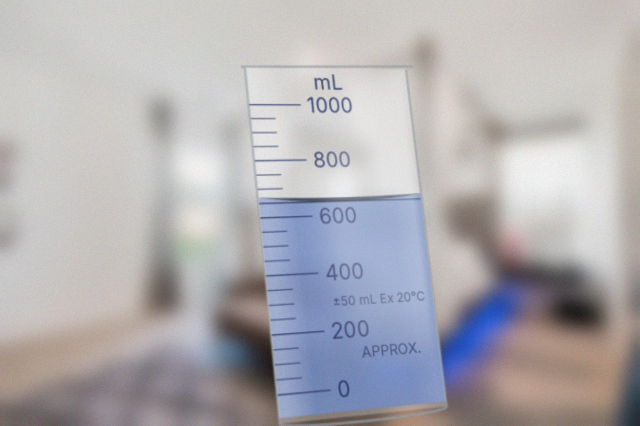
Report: **650** mL
